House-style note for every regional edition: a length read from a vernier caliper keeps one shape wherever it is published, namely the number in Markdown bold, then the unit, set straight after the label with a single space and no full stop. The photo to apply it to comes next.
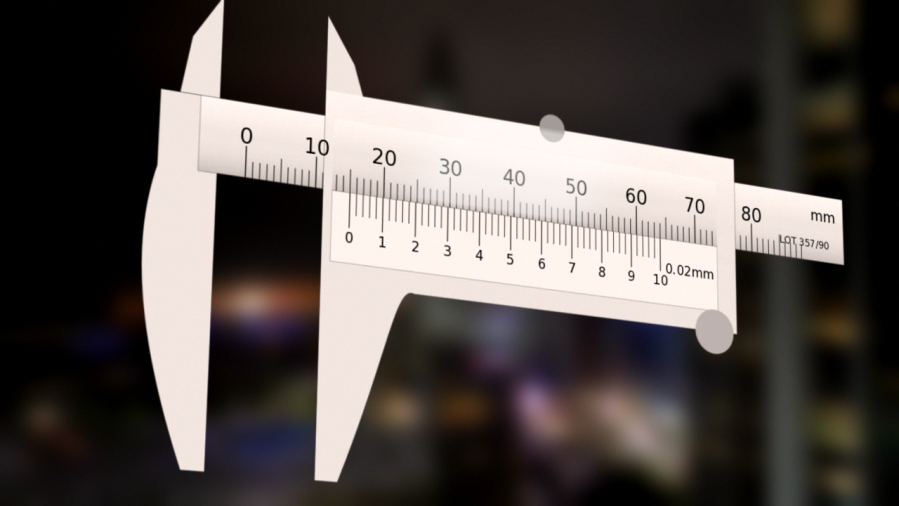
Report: **15.0** mm
